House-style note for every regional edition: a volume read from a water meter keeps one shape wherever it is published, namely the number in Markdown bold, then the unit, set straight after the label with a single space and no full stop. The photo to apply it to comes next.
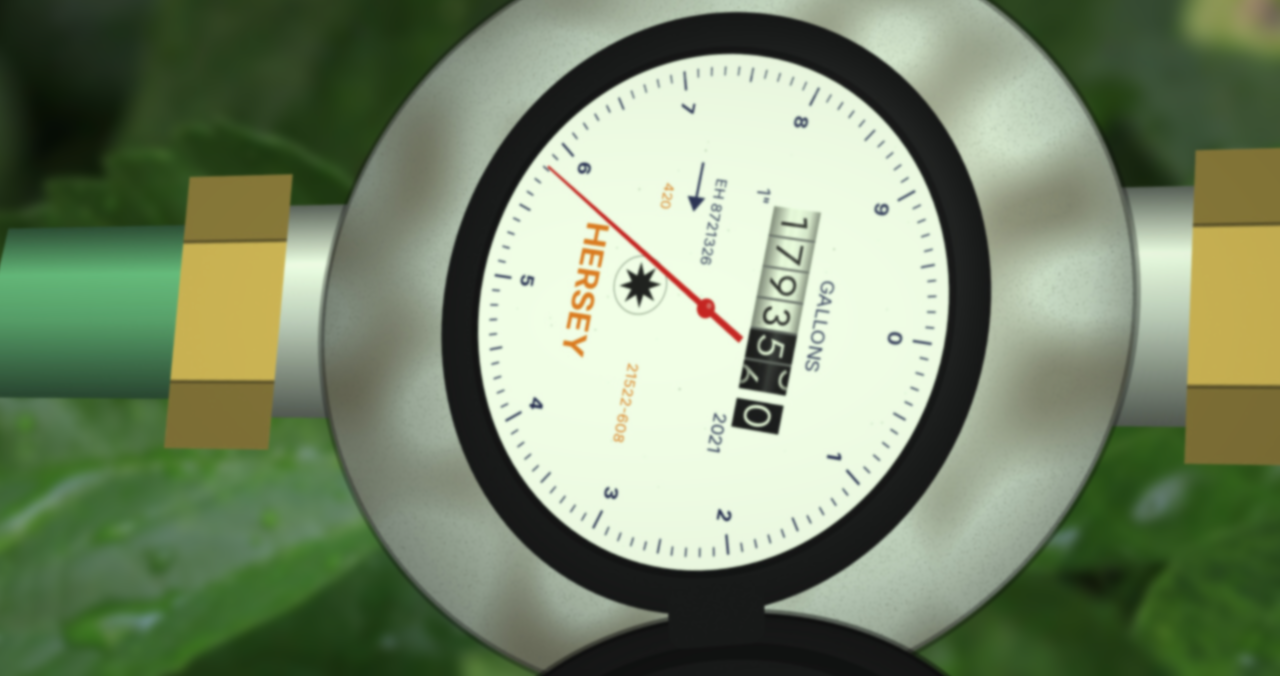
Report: **1793555.8** gal
